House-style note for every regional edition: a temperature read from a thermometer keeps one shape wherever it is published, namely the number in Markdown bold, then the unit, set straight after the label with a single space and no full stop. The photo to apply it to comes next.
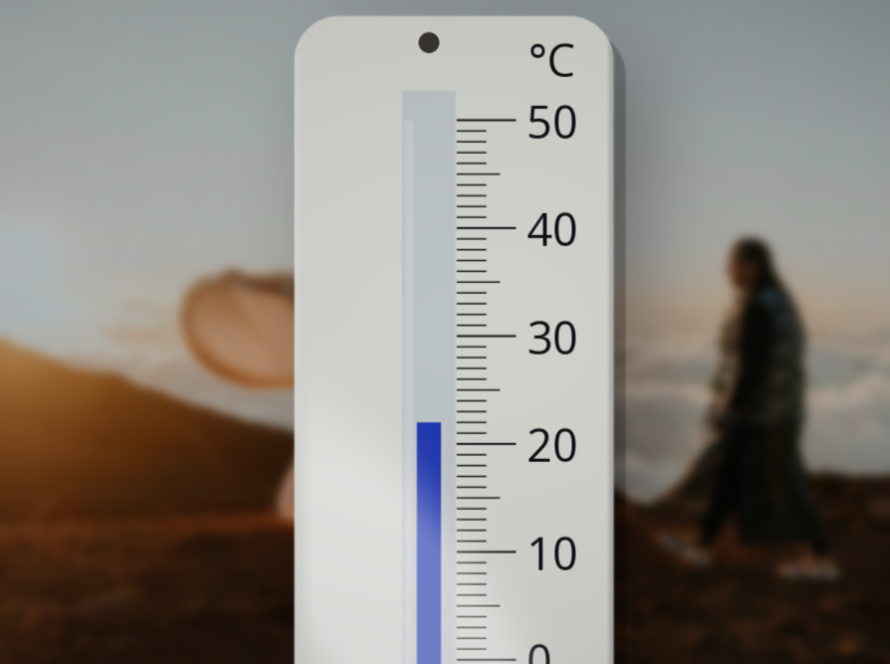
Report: **22** °C
